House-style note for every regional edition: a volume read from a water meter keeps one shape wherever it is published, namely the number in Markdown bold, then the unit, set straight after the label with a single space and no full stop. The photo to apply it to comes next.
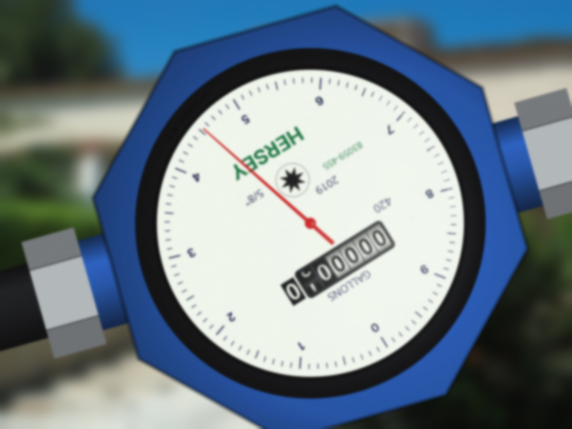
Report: **14.5** gal
